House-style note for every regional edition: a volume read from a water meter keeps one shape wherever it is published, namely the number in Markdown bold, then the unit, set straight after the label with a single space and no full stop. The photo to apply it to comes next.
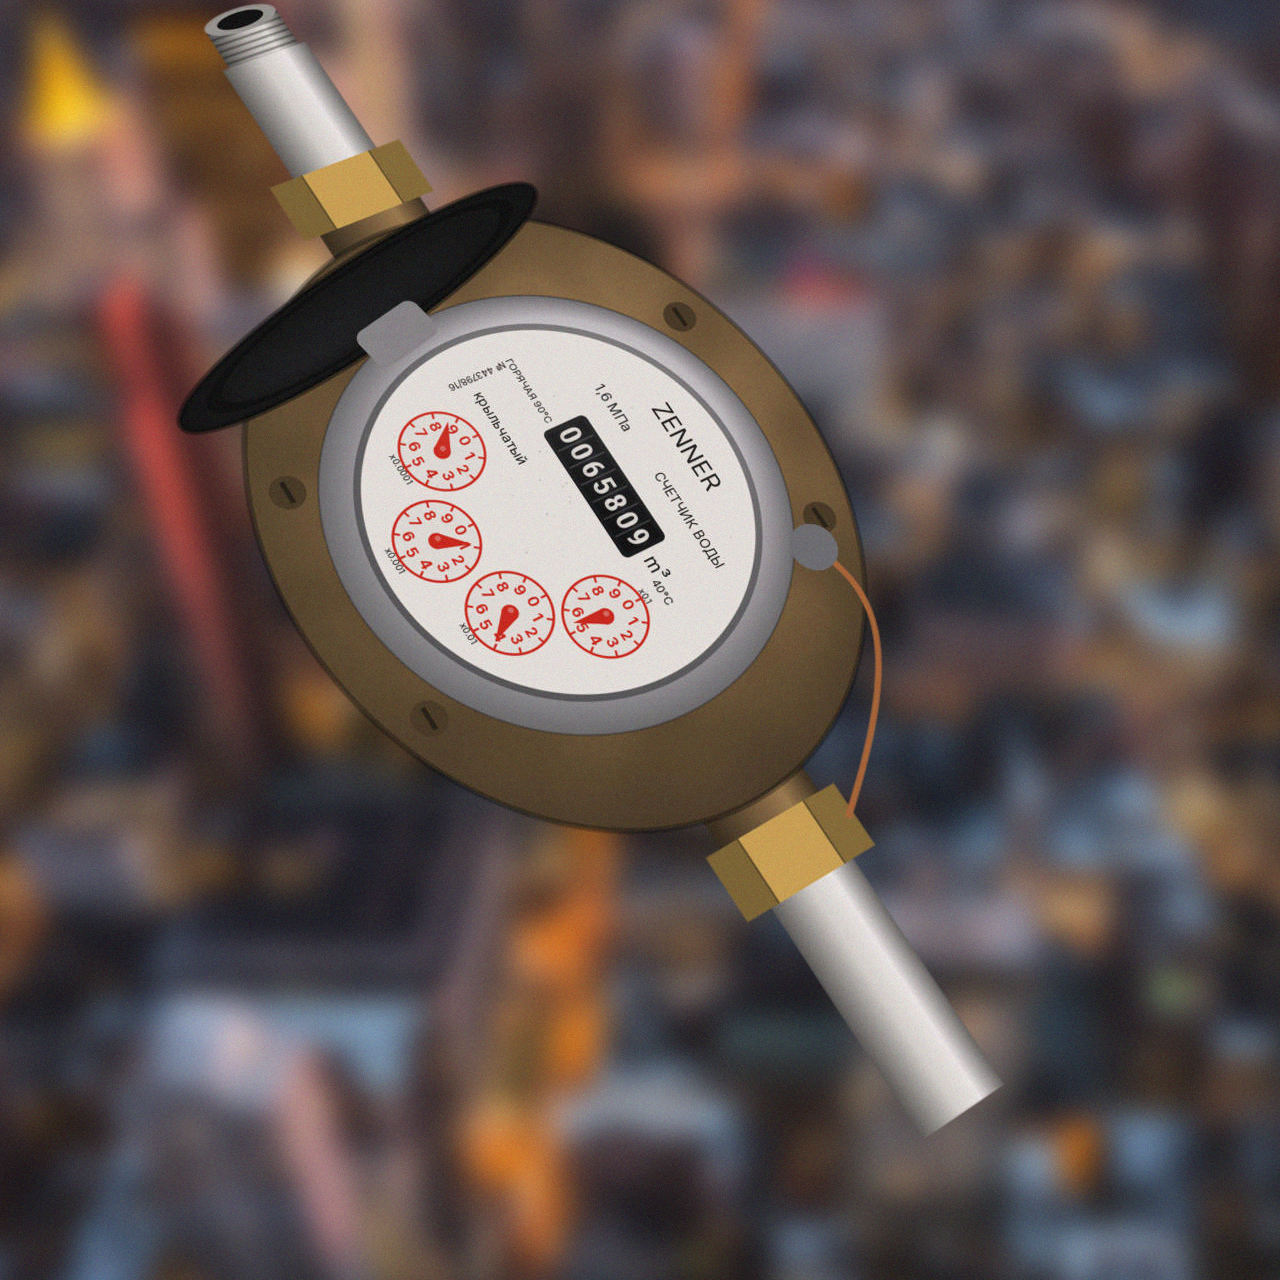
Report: **65809.5408** m³
